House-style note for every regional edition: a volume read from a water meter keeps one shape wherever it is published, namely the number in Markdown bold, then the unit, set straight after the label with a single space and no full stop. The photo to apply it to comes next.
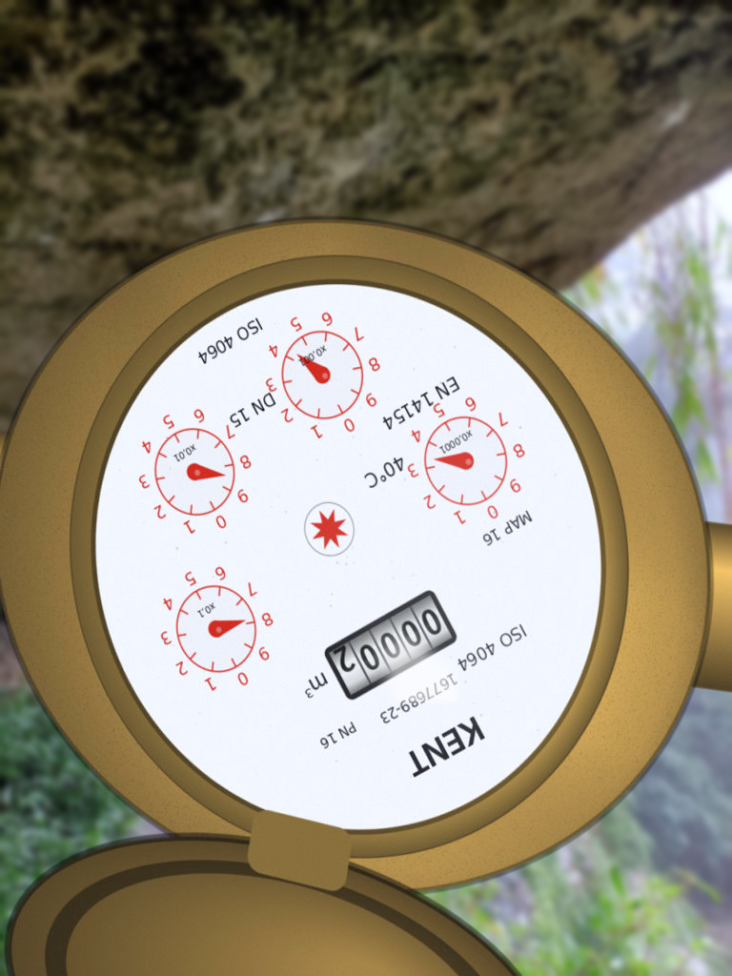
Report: **1.7843** m³
